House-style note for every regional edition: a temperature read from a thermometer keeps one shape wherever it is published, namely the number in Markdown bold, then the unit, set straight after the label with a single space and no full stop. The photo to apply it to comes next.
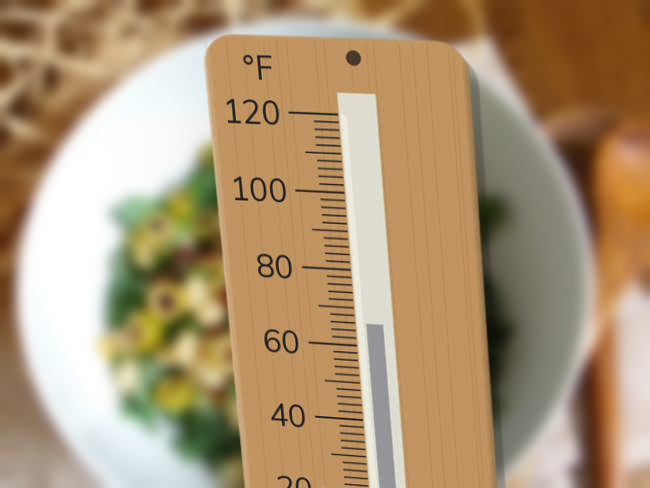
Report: **66** °F
